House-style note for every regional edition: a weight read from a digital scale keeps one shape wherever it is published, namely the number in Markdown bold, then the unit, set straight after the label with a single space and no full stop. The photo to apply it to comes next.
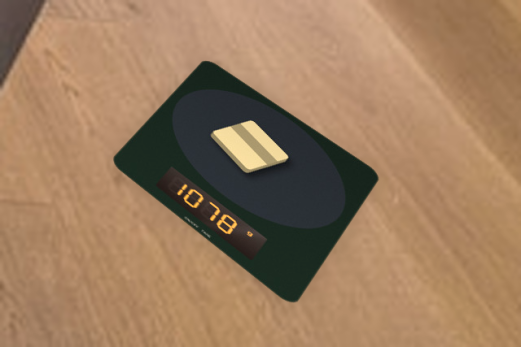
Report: **1078** g
